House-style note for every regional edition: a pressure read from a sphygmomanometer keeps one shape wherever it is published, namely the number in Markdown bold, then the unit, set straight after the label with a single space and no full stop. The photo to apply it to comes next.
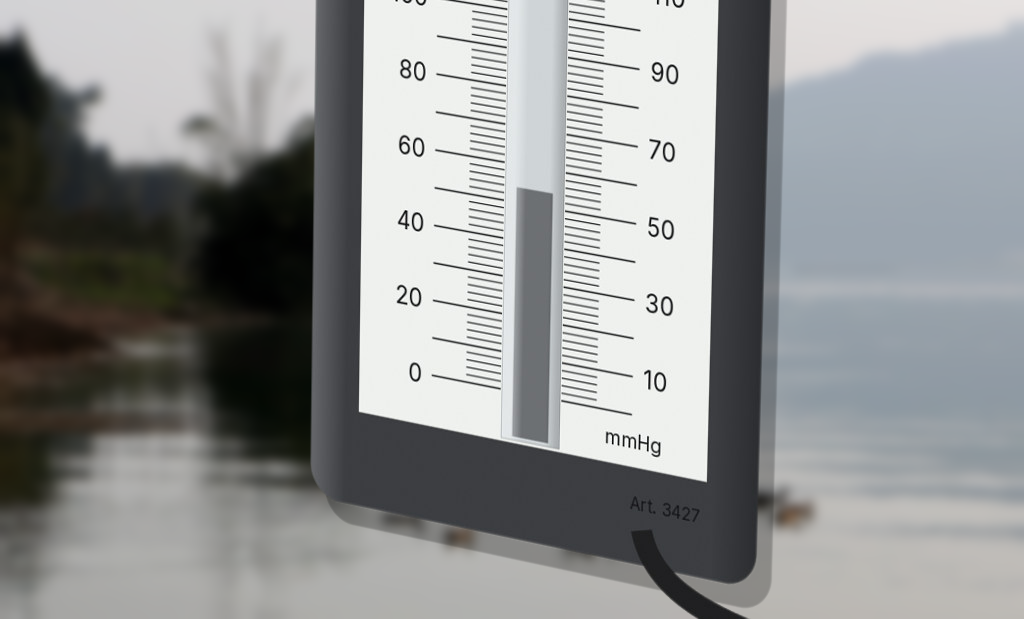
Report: **54** mmHg
